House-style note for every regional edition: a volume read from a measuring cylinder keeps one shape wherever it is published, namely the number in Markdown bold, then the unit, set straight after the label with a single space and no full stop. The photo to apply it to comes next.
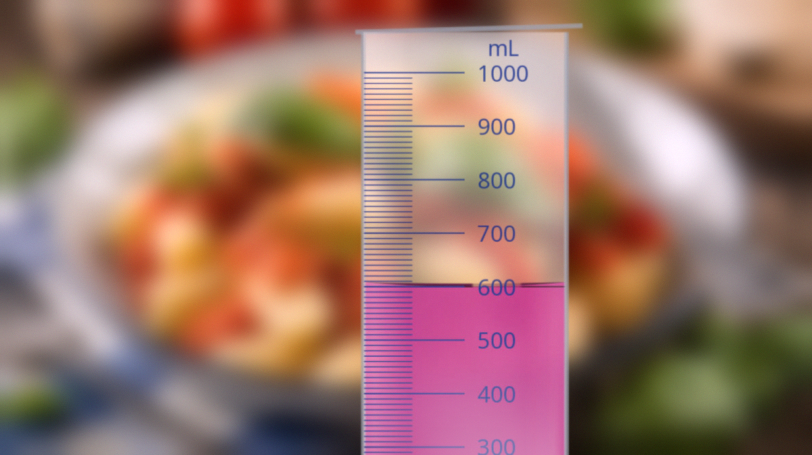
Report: **600** mL
